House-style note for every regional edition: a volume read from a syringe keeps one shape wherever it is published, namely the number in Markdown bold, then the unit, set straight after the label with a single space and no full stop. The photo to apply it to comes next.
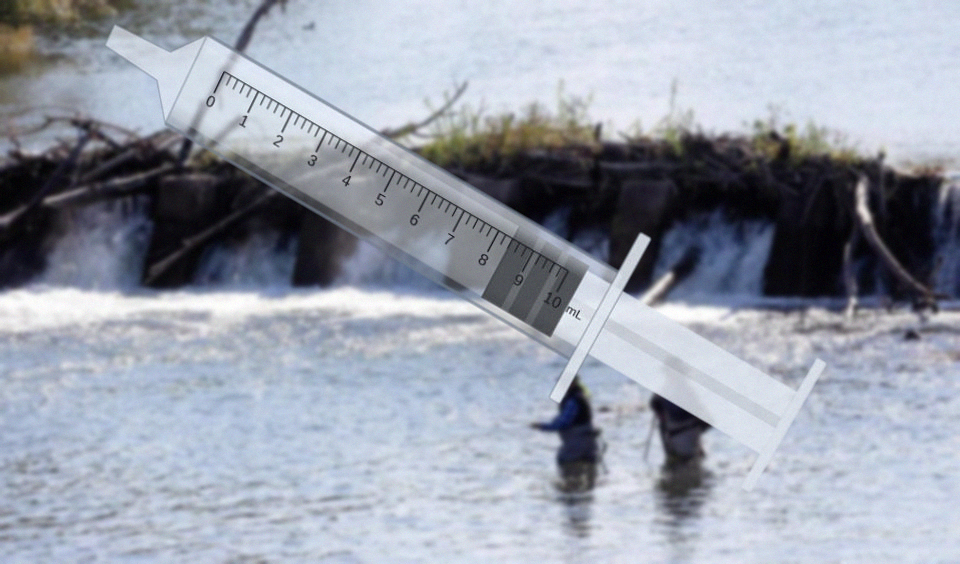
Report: **8.4** mL
